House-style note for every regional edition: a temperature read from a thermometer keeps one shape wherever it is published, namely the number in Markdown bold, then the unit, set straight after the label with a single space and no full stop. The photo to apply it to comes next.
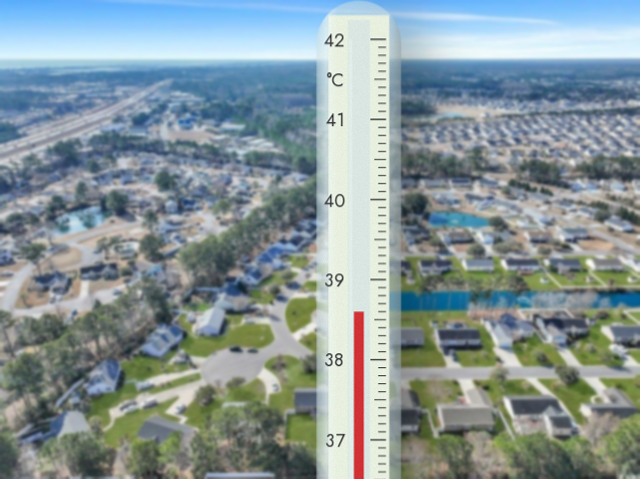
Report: **38.6** °C
